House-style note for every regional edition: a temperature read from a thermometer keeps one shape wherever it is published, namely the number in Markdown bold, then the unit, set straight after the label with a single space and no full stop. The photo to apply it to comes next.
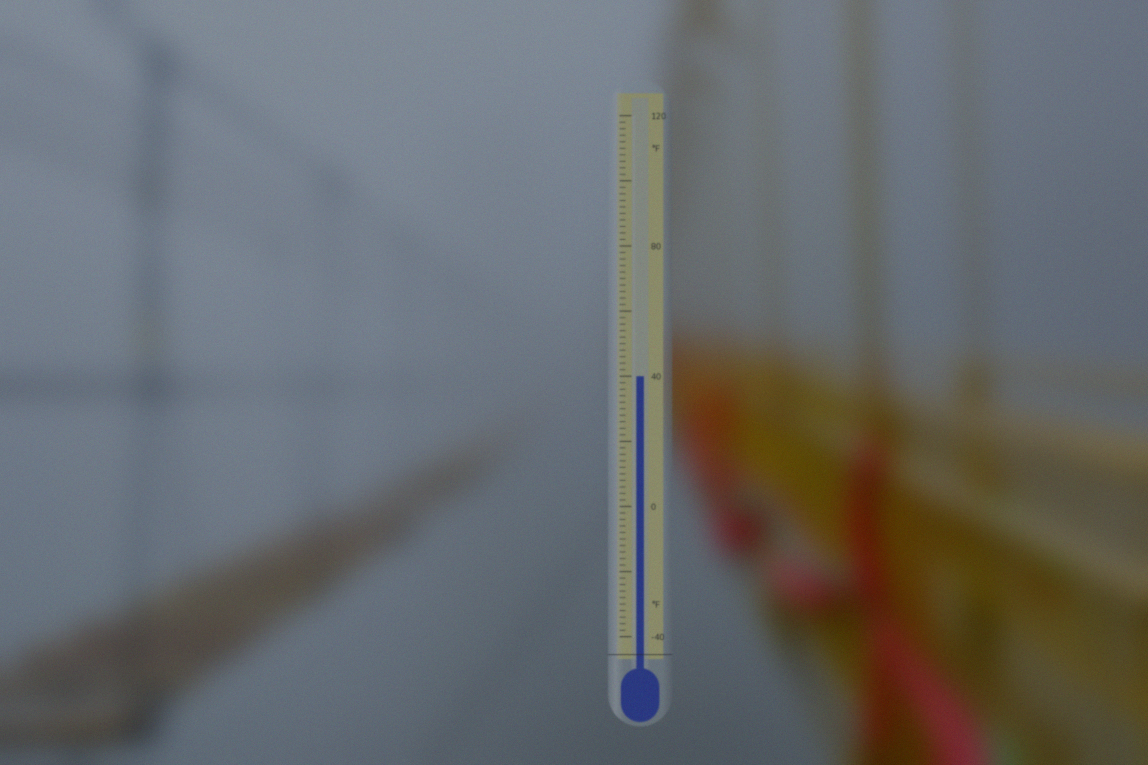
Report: **40** °F
